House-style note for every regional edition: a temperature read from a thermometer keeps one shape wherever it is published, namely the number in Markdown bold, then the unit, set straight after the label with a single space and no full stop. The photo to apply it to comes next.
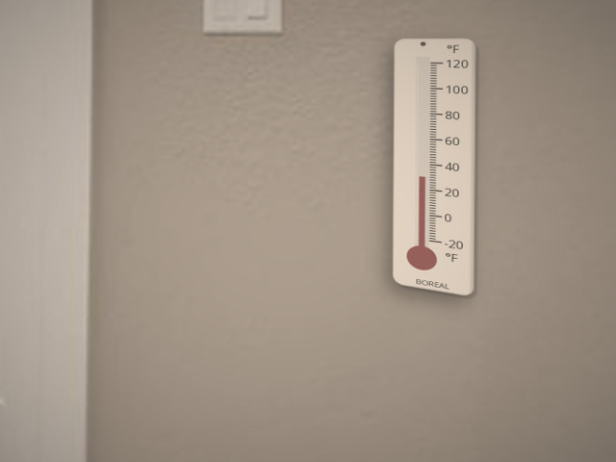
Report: **30** °F
